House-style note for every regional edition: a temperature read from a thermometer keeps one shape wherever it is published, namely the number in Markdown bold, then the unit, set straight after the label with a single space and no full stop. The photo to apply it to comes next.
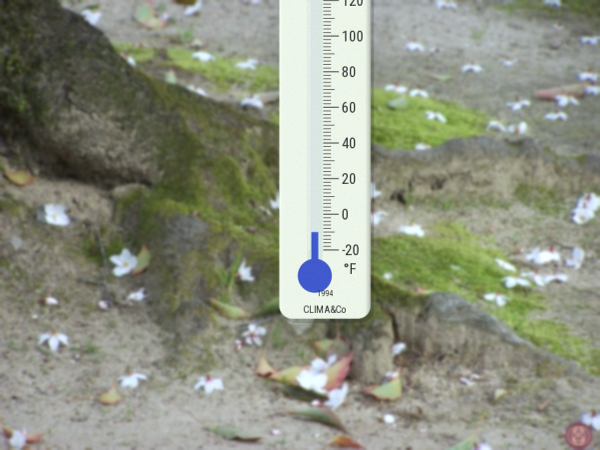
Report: **-10** °F
